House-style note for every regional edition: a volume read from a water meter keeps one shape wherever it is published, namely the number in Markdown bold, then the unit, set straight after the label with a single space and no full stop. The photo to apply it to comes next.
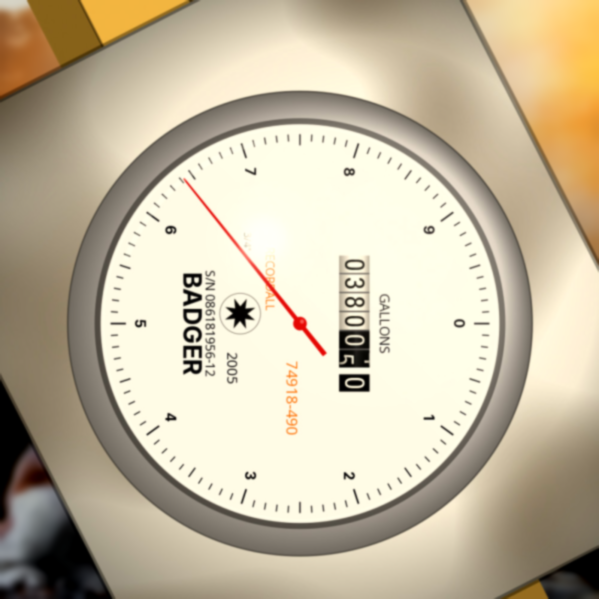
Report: **380046.4** gal
